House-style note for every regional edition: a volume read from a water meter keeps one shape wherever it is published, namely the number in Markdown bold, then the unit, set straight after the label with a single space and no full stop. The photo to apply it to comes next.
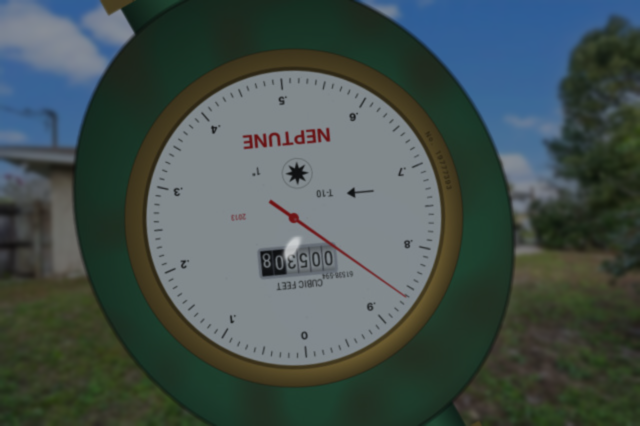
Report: **5307.86** ft³
